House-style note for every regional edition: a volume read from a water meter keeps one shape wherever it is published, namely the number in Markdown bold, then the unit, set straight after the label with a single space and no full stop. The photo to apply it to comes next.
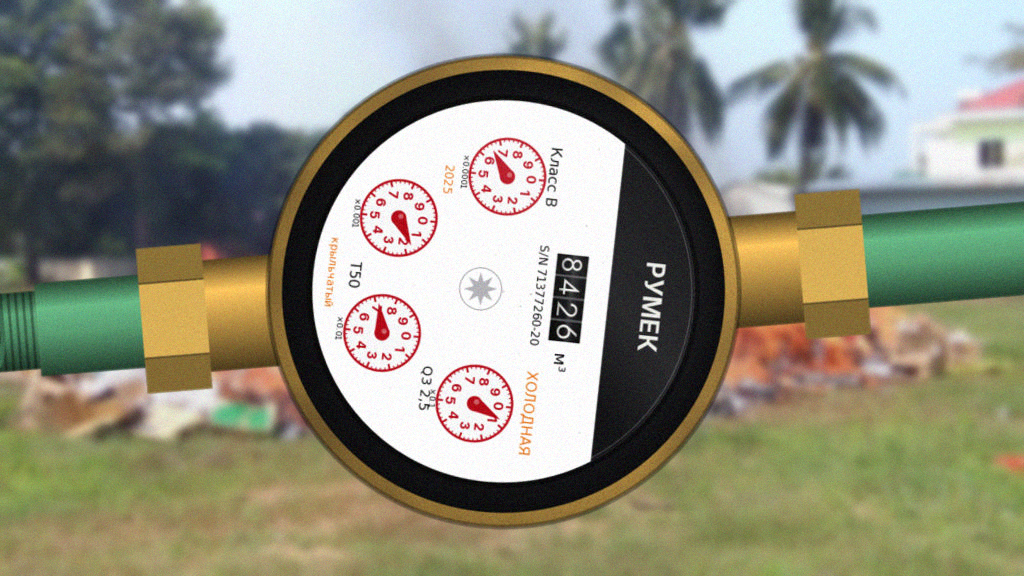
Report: **8426.0716** m³
